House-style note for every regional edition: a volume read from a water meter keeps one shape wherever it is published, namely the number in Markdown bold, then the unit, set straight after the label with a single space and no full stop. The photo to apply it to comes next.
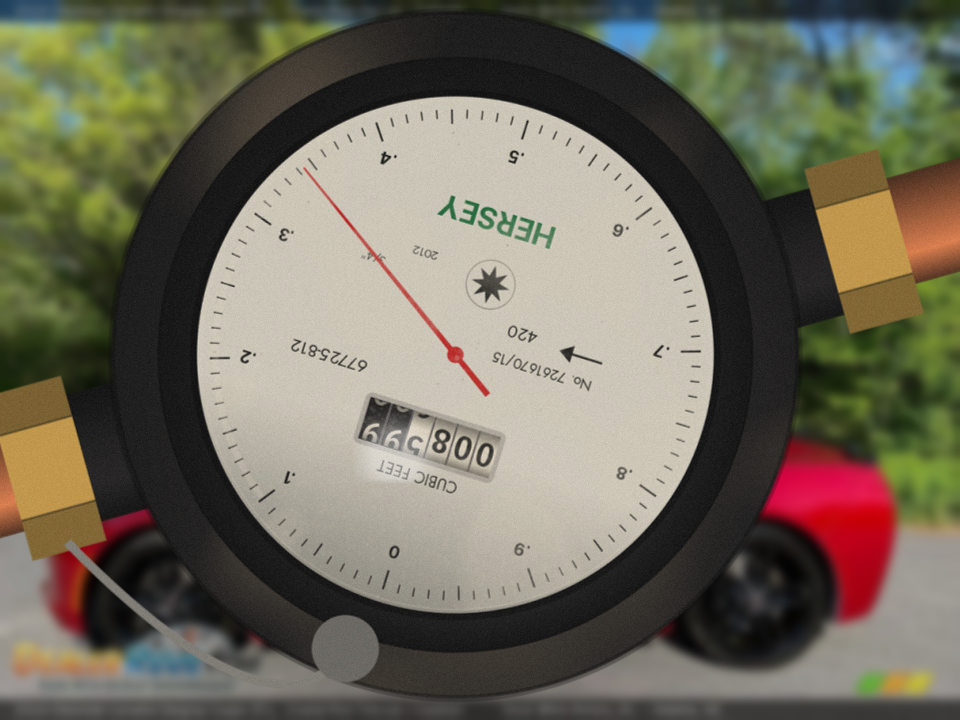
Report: **8599.34** ft³
